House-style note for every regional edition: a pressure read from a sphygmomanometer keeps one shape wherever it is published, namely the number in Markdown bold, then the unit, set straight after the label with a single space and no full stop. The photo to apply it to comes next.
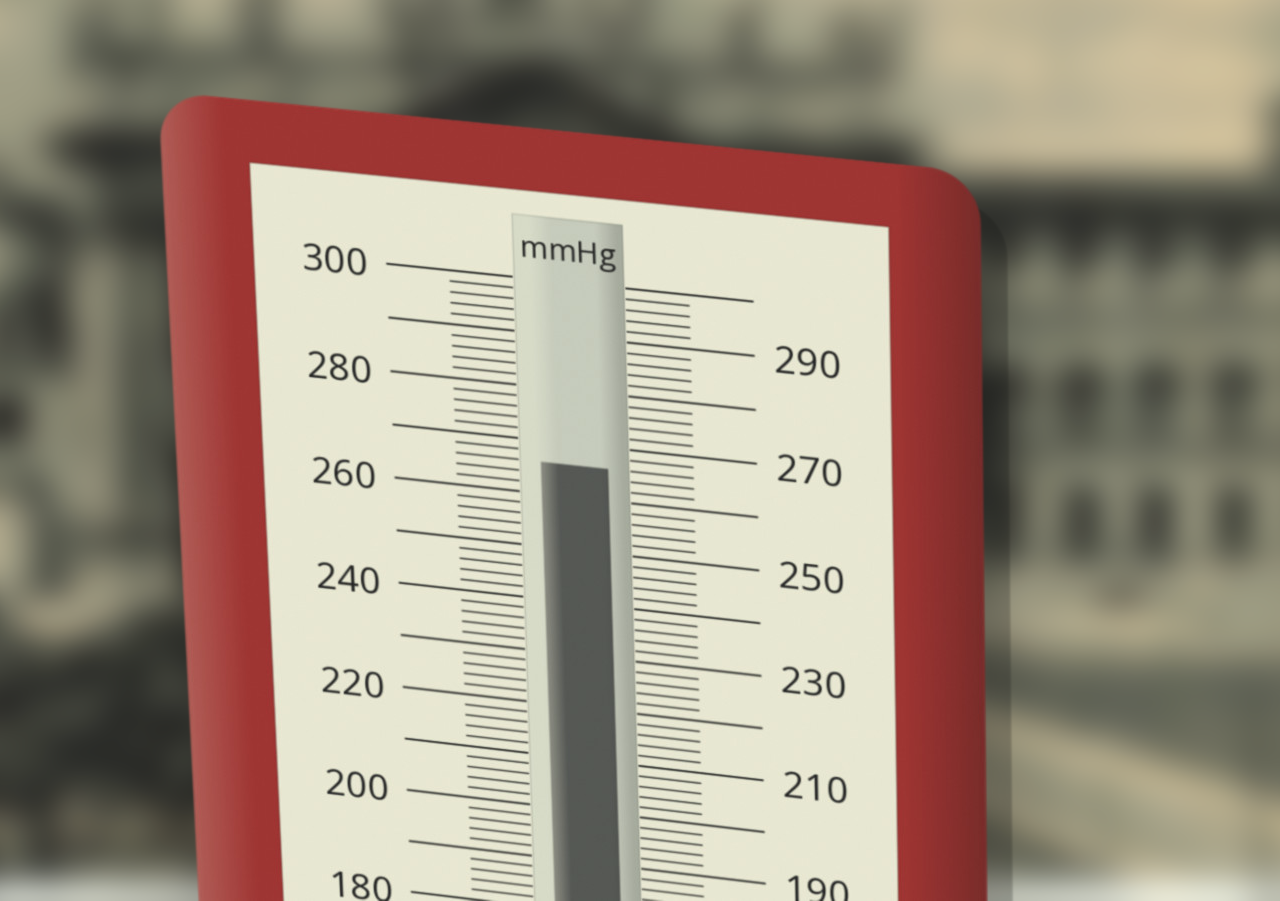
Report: **266** mmHg
